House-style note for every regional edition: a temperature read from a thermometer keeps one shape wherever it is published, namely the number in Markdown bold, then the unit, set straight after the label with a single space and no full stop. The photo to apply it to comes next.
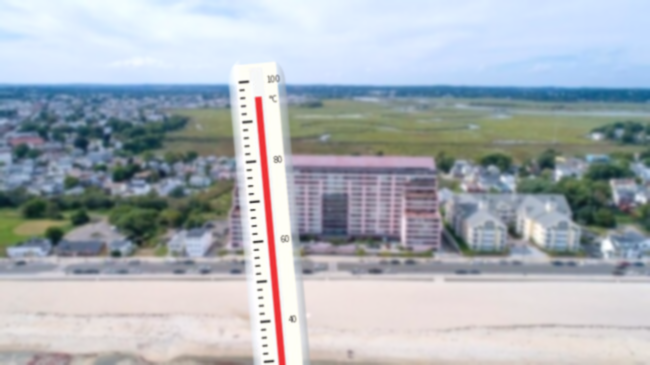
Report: **96** °C
